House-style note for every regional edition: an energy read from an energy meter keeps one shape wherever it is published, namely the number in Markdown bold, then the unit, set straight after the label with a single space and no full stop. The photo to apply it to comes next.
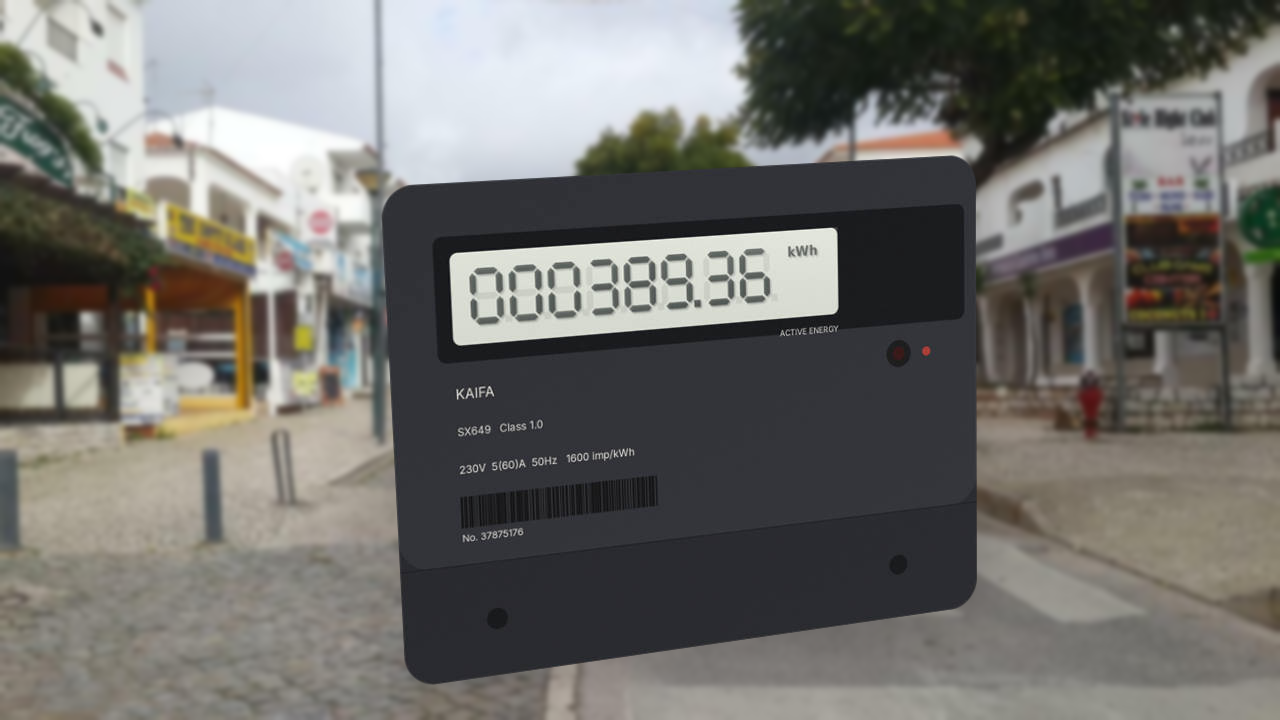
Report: **389.36** kWh
